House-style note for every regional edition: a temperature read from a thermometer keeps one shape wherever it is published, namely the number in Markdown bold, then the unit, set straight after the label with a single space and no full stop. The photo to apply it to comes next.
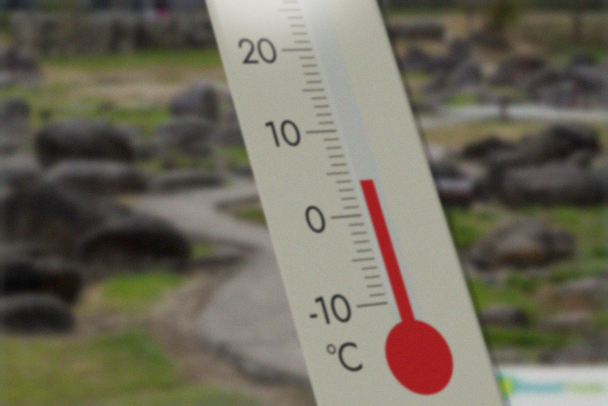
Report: **4** °C
